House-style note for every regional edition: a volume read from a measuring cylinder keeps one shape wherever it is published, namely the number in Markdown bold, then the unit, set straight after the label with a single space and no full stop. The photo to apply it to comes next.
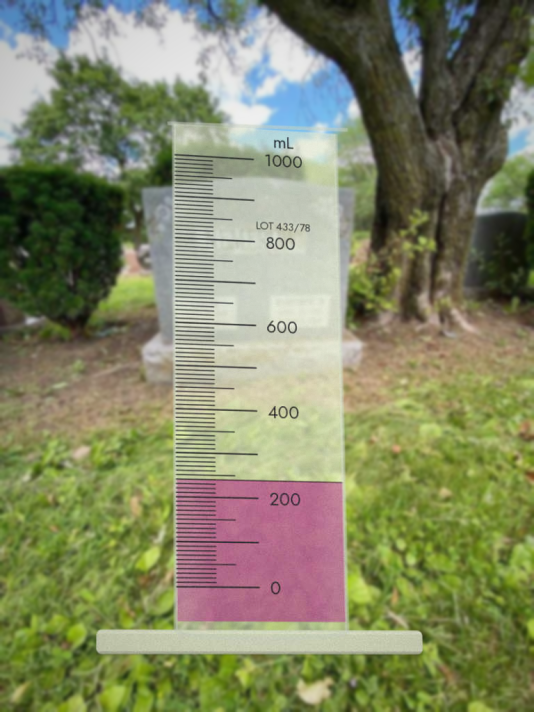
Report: **240** mL
